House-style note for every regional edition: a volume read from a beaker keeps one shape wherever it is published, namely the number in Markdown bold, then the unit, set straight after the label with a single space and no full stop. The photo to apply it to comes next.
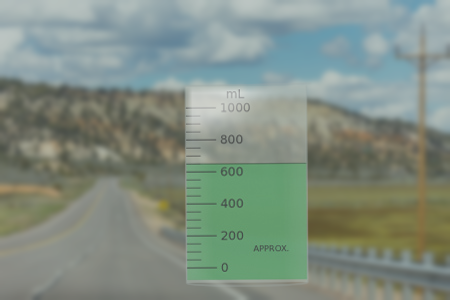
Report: **650** mL
